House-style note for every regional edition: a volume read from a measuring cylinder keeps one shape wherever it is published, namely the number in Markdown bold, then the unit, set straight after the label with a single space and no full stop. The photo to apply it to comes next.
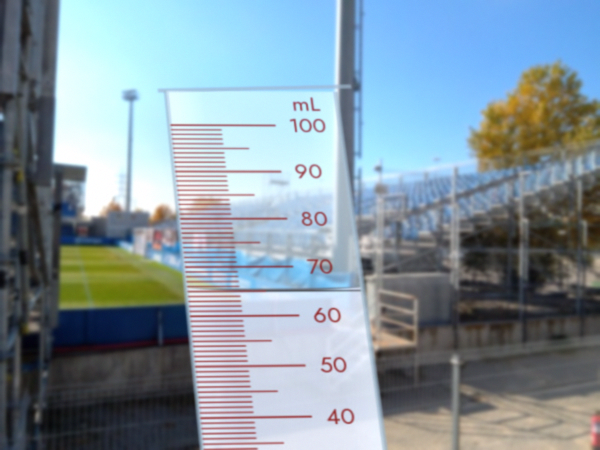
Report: **65** mL
